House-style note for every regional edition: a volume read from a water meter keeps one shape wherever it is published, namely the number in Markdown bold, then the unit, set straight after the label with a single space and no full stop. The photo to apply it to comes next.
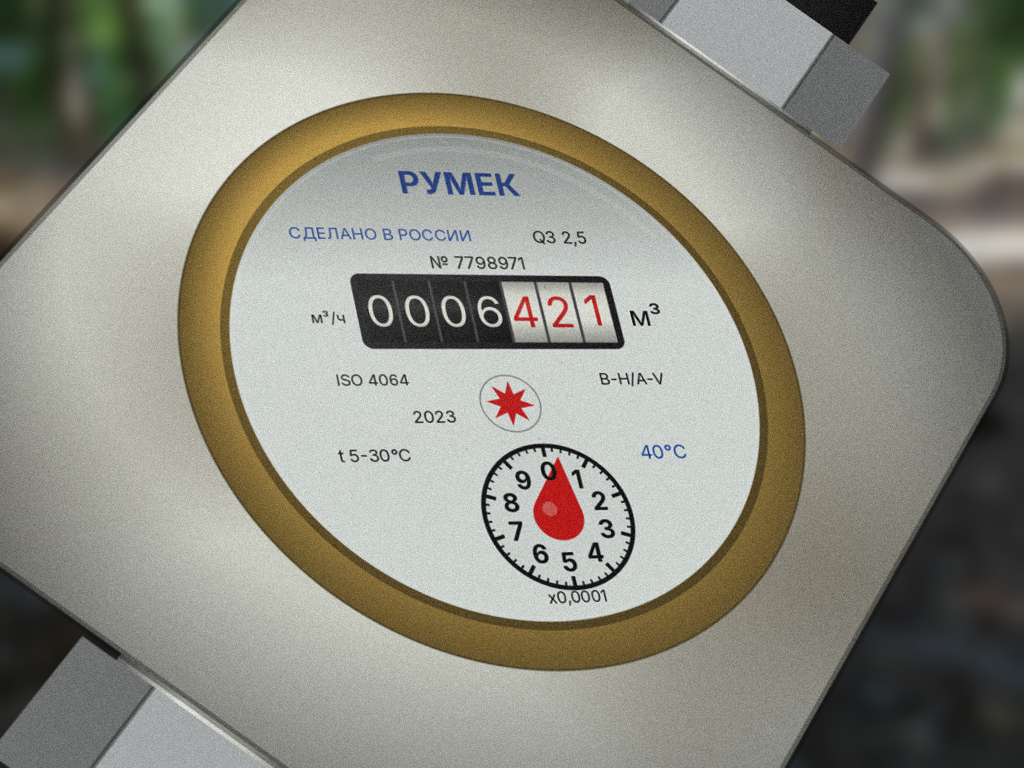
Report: **6.4210** m³
